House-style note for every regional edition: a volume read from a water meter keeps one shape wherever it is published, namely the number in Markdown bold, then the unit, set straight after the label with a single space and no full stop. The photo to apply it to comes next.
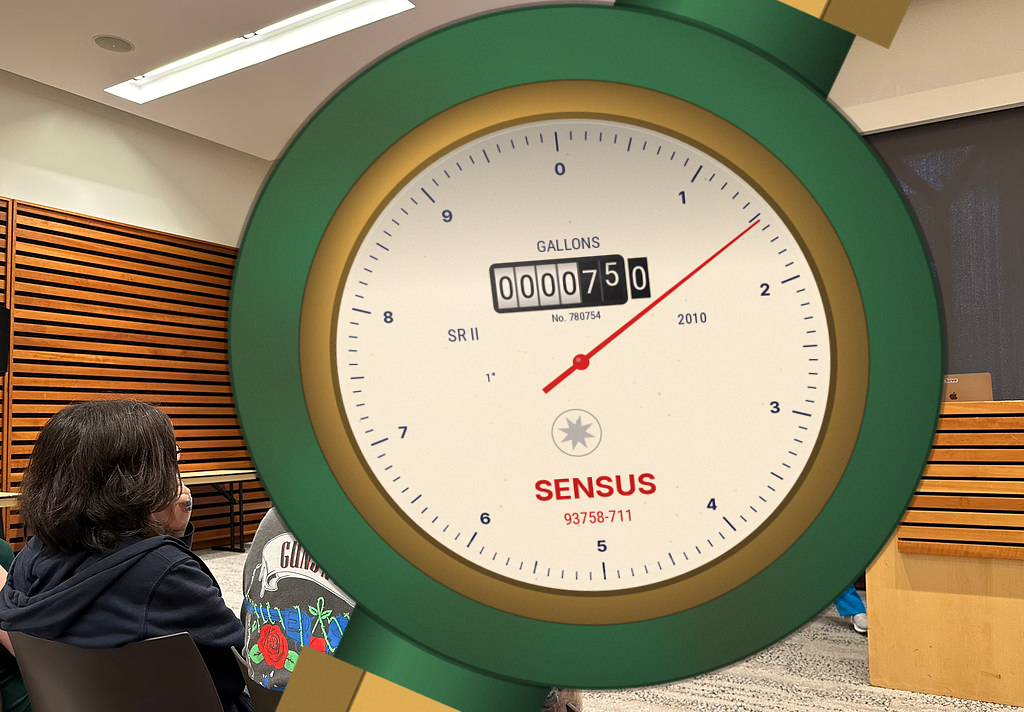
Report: **751.5** gal
